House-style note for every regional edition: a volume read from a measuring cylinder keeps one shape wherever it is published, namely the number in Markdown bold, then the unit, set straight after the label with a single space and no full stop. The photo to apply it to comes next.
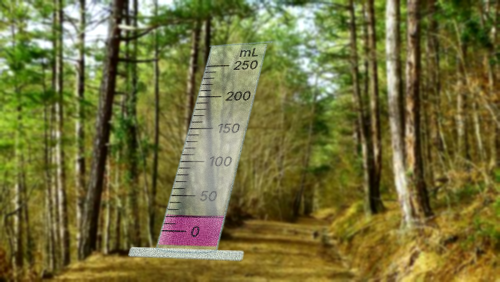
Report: **20** mL
